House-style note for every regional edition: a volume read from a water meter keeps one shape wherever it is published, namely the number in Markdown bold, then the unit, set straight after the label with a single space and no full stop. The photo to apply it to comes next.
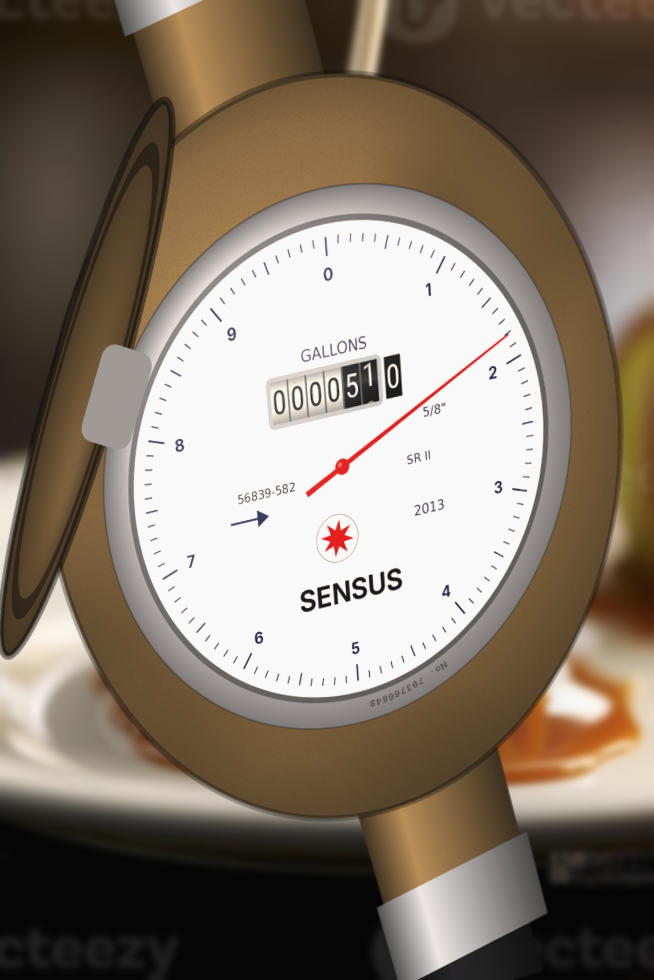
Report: **511.8** gal
